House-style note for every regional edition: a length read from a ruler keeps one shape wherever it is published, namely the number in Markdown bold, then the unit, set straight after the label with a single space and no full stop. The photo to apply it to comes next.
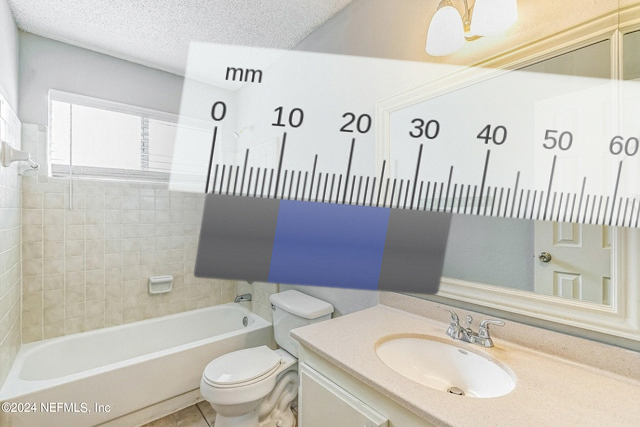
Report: **36** mm
